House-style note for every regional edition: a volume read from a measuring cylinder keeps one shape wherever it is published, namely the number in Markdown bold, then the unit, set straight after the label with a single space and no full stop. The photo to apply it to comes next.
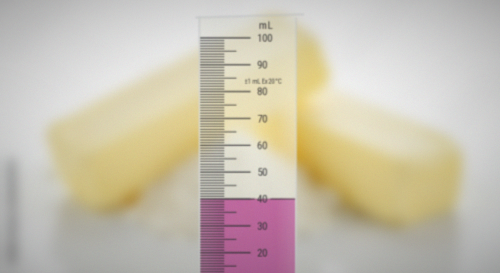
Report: **40** mL
